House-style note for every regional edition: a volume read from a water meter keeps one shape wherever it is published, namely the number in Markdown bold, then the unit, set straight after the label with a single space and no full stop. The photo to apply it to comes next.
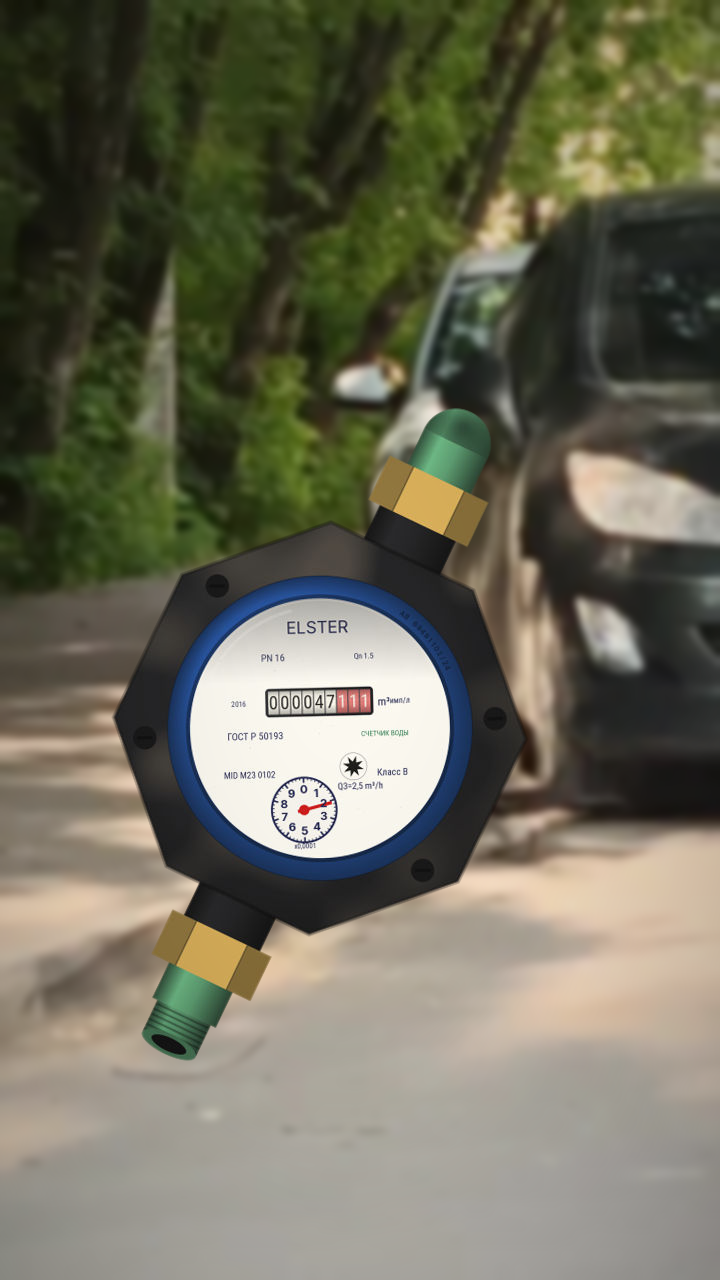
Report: **47.1112** m³
